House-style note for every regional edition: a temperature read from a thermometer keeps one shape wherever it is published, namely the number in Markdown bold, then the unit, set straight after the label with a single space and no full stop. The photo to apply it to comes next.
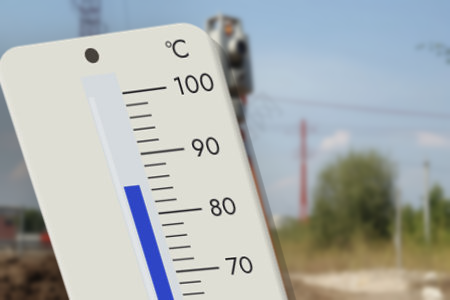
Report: **85** °C
